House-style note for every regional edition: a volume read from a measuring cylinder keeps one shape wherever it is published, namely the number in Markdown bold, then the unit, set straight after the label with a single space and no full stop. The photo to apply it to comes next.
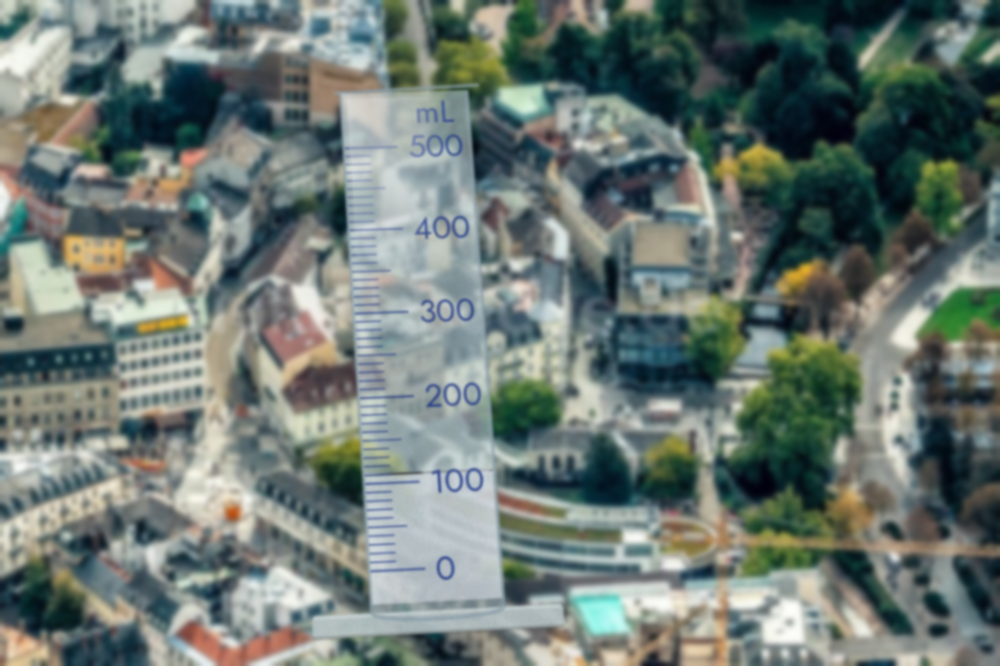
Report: **110** mL
